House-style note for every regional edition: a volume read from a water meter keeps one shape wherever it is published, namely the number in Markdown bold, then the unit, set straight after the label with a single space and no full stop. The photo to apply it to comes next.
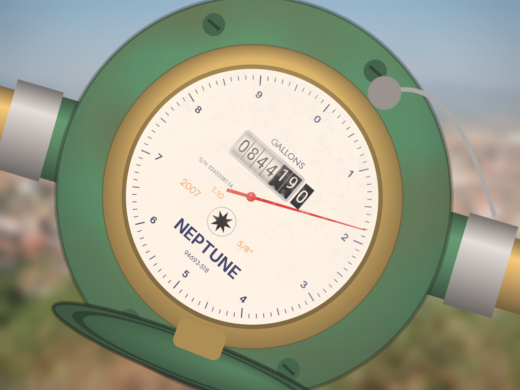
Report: **844191.8** gal
